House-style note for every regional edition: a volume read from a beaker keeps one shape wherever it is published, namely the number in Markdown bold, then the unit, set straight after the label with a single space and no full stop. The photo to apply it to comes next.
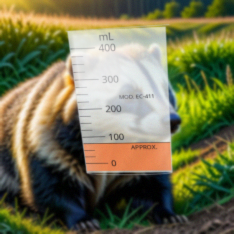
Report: **75** mL
